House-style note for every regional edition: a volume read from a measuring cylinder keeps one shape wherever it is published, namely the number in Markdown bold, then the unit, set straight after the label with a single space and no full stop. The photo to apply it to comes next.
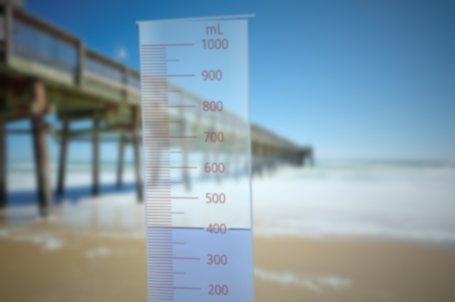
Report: **400** mL
